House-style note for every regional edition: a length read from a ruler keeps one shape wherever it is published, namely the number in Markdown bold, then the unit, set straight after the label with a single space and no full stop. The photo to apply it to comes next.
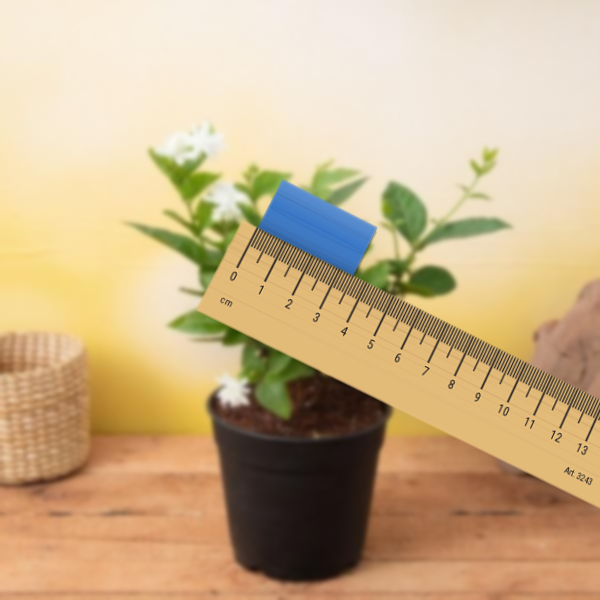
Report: **3.5** cm
